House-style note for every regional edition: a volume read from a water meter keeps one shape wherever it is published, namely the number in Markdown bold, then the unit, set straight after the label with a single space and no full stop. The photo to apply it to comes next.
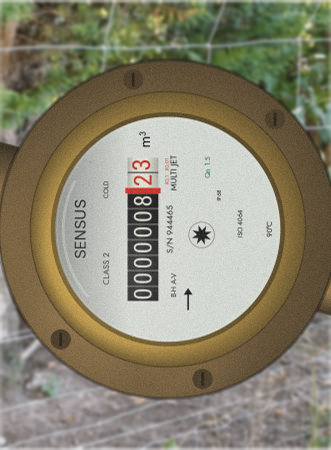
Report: **8.23** m³
